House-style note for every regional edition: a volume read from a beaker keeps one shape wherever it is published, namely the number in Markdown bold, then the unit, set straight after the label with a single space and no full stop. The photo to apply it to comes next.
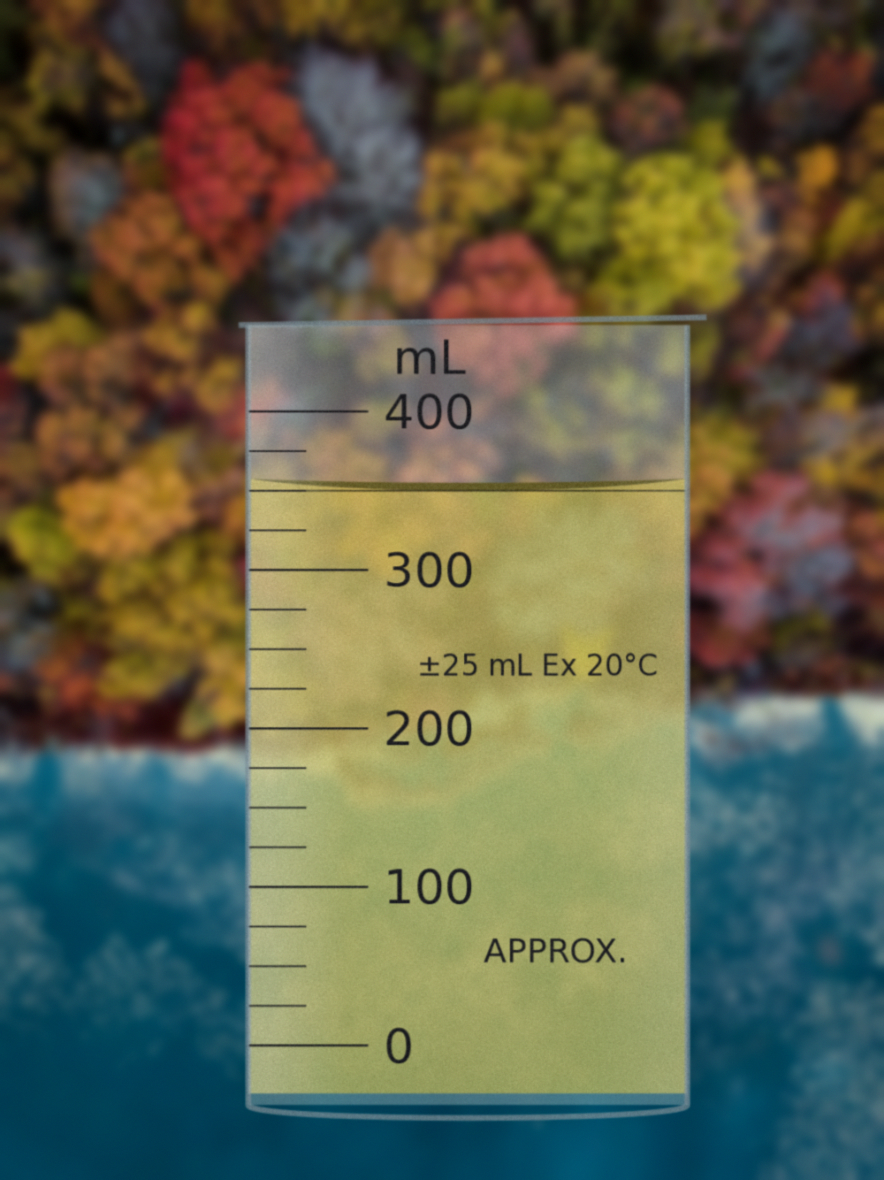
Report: **350** mL
